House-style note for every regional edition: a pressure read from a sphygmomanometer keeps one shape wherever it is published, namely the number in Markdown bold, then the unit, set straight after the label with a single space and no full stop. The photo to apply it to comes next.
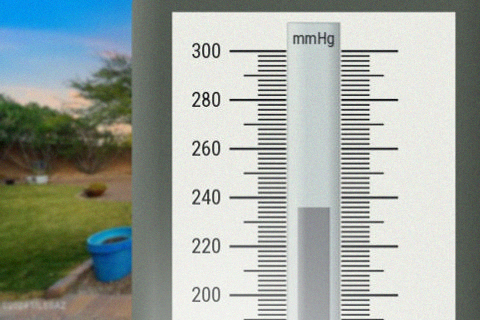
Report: **236** mmHg
